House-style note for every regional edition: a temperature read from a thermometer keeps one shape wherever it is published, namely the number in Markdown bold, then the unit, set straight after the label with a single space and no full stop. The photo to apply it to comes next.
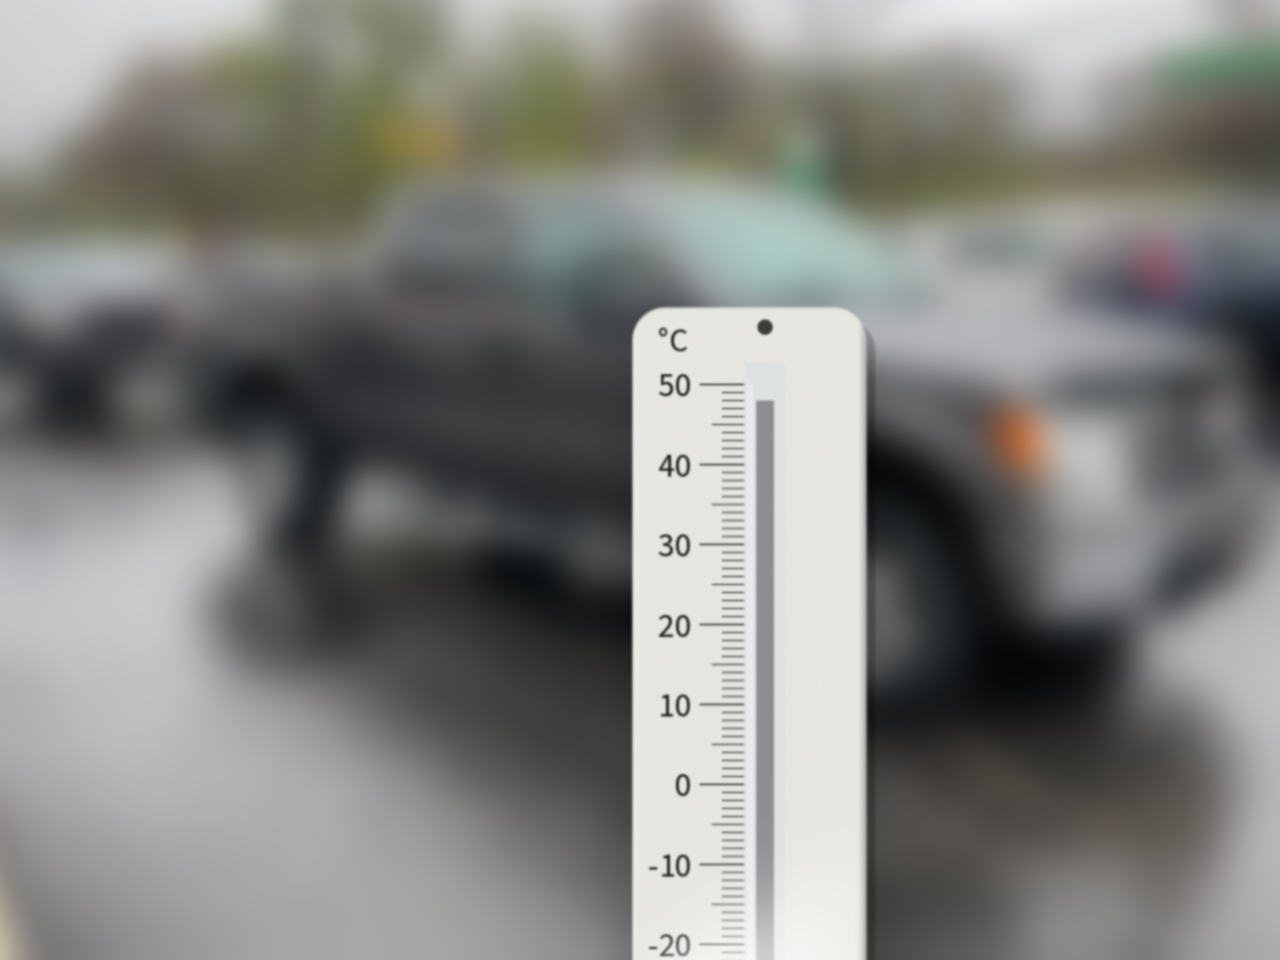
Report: **48** °C
